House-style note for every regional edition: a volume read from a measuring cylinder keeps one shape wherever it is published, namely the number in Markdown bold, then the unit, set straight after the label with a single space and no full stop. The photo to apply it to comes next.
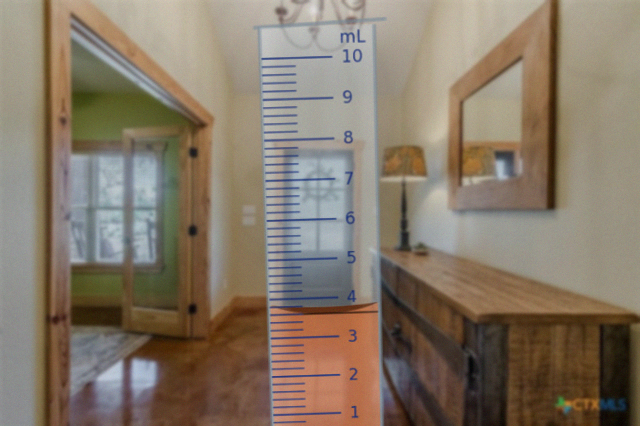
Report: **3.6** mL
